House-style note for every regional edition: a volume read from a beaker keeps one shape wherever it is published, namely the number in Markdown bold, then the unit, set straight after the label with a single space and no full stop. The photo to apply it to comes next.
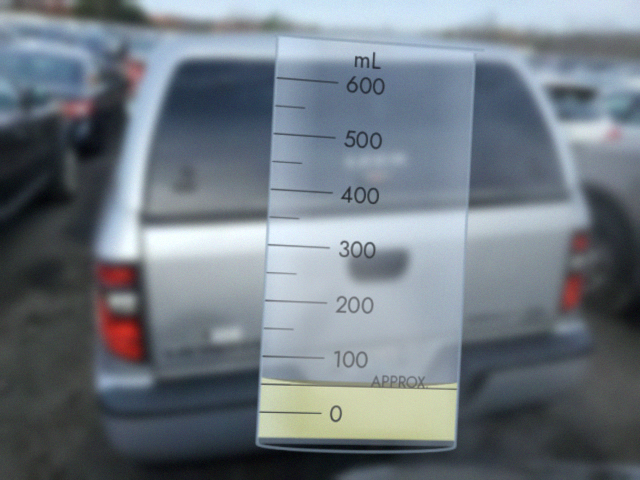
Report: **50** mL
